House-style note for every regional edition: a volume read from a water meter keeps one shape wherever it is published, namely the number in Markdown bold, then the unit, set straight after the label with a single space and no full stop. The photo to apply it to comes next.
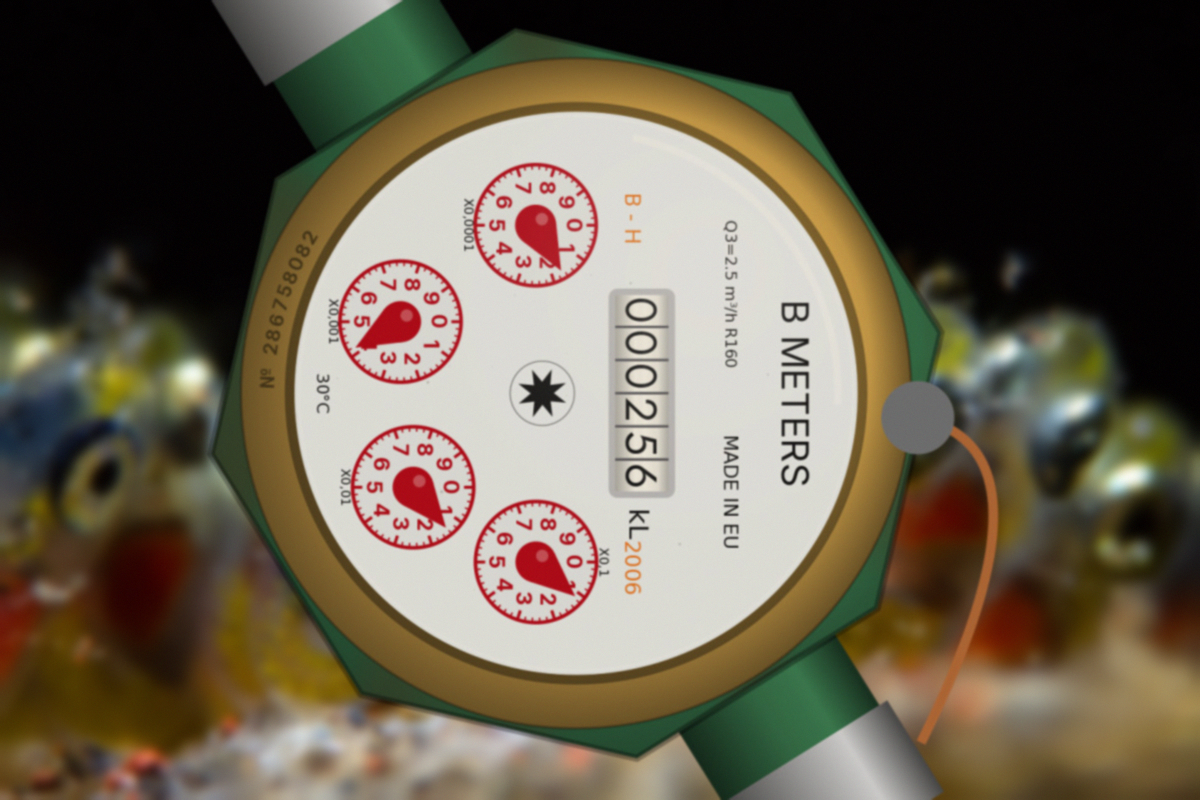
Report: **256.1141** kL
